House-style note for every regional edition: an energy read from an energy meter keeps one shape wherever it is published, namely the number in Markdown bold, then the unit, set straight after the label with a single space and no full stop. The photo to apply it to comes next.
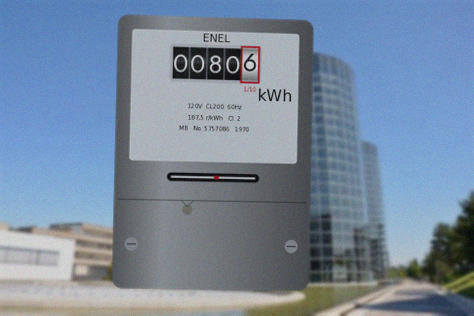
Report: **80.6** kWh
